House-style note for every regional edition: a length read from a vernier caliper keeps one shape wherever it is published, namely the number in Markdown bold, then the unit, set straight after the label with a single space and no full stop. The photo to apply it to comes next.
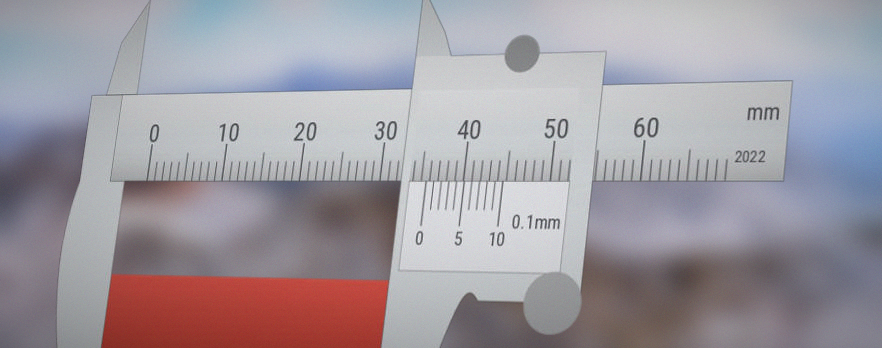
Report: **35.6** mm
